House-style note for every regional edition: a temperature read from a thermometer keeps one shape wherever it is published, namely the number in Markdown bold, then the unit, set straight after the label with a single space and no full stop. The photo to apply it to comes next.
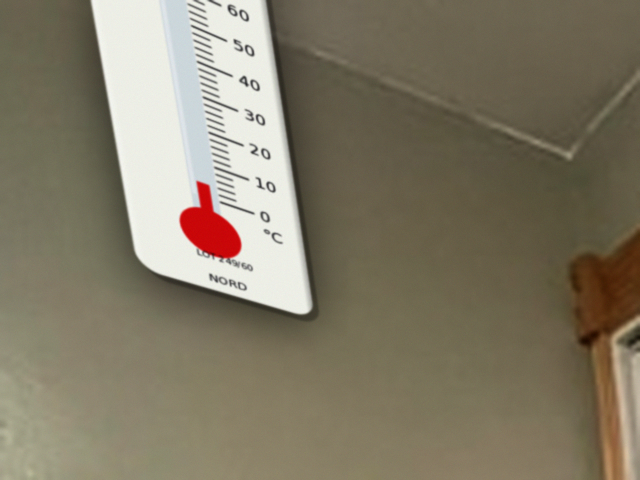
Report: **4** °C
